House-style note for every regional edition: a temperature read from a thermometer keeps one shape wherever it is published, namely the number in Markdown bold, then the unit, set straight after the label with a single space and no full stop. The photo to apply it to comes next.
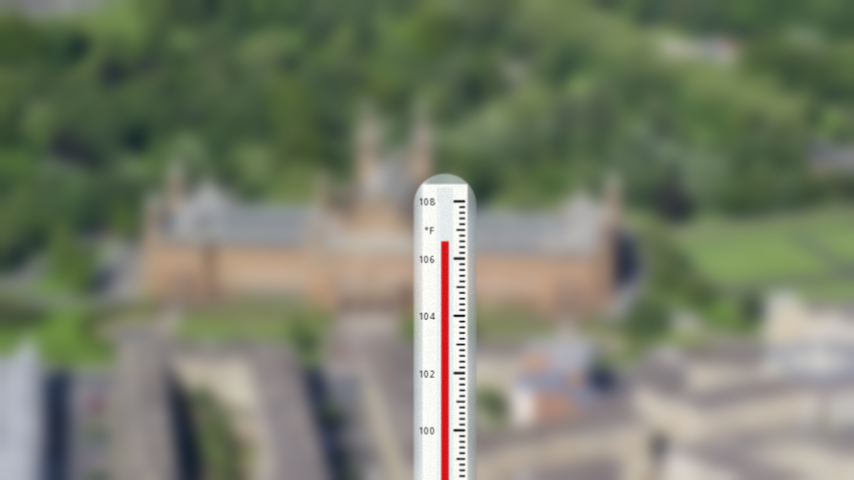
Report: **106.6** °F
